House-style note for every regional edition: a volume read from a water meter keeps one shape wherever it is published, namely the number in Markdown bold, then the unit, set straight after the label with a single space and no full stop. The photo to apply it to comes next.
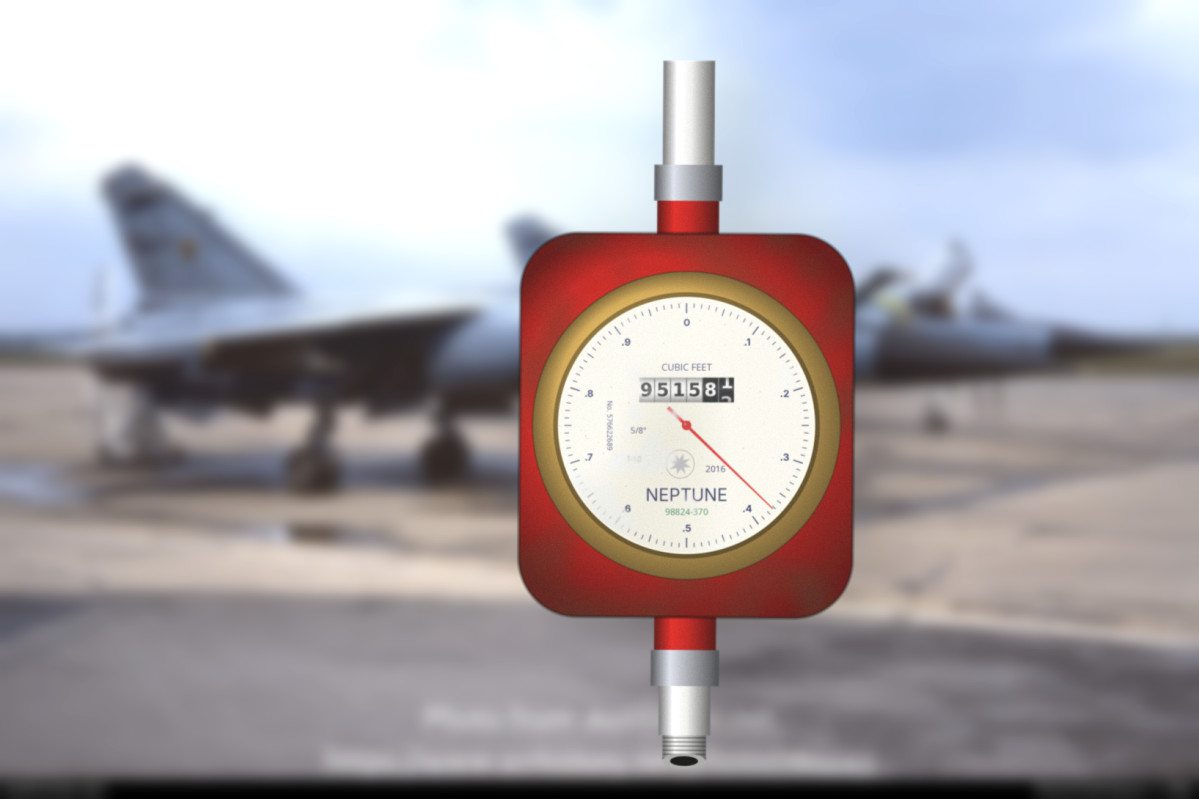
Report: **951581.37** ft³
